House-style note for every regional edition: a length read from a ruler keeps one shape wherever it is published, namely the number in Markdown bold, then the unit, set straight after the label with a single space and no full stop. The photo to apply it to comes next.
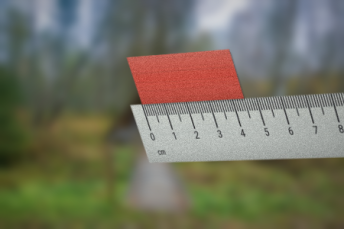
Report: **4.5** cm
